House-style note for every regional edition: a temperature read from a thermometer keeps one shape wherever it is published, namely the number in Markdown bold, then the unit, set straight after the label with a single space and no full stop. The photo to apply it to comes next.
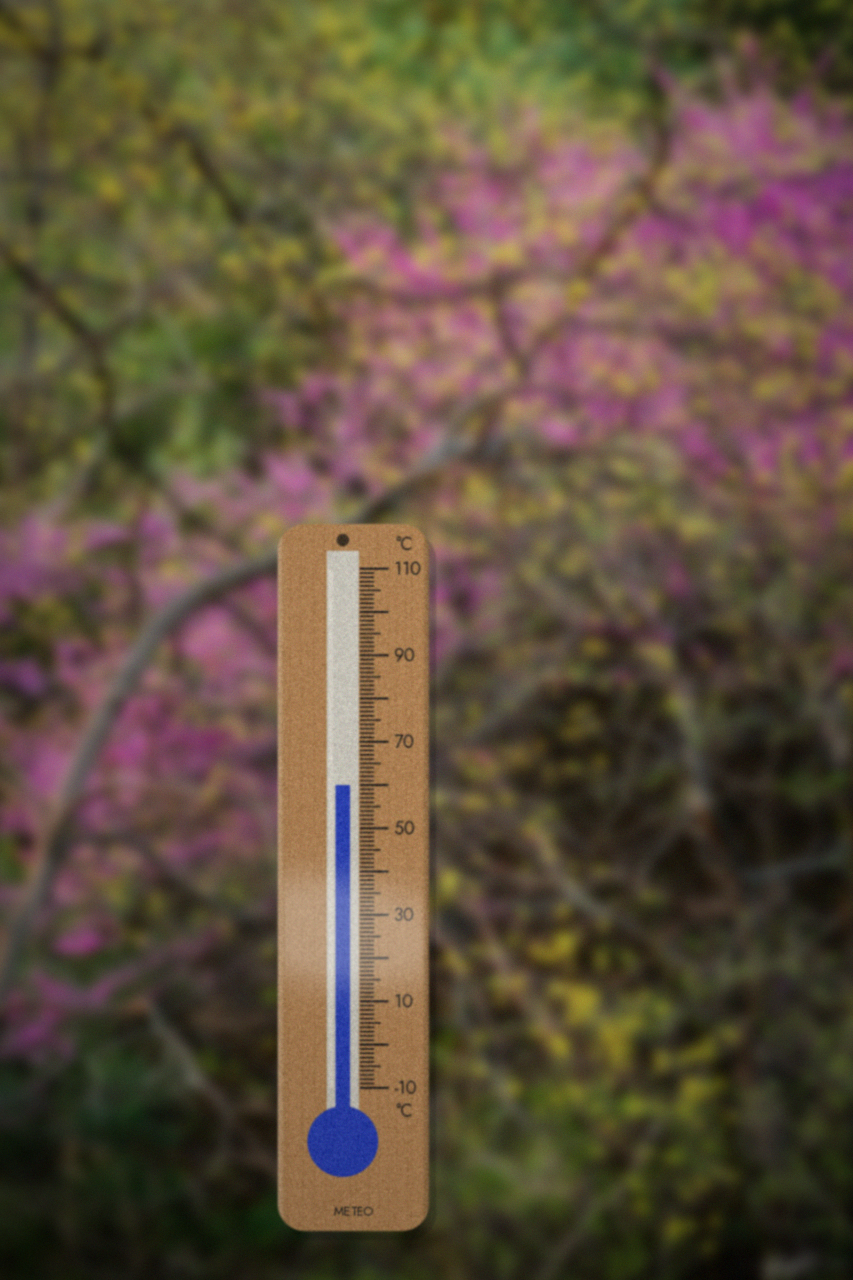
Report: **60** °C
